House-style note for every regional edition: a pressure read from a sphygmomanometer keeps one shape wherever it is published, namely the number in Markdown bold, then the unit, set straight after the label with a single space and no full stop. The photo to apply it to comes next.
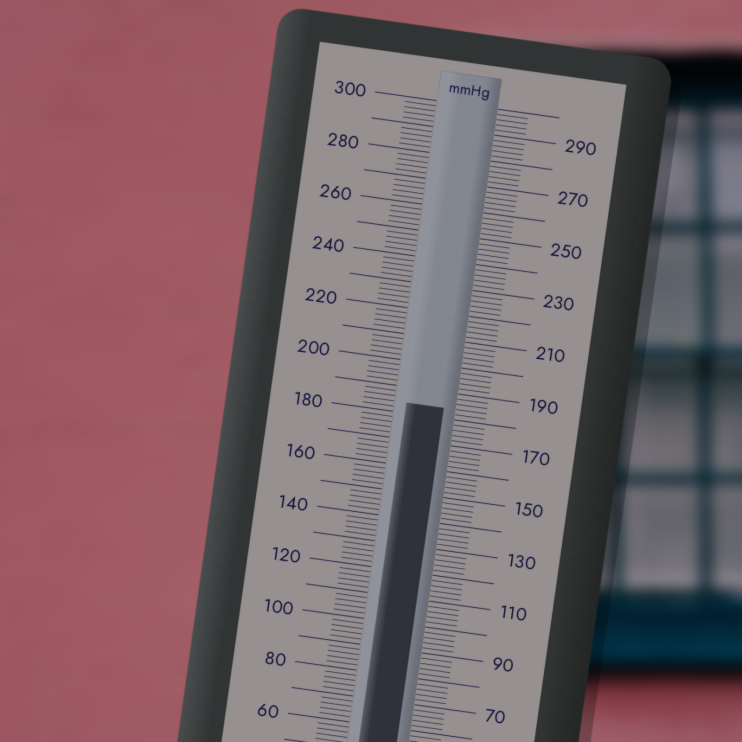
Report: **184** mmHg
